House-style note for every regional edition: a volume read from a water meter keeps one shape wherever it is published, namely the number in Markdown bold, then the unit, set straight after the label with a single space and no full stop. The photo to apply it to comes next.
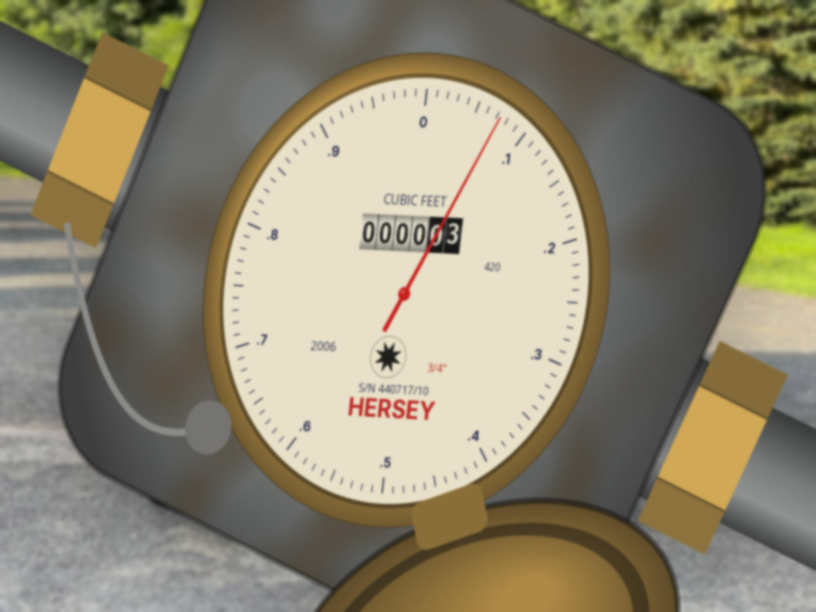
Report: **3.07** ft³
